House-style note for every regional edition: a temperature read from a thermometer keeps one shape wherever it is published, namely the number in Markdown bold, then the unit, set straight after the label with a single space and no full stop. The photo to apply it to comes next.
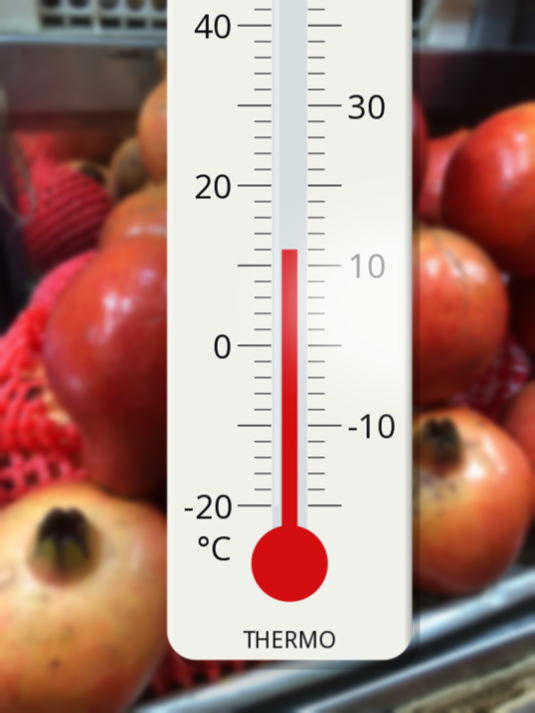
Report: **12** °C
